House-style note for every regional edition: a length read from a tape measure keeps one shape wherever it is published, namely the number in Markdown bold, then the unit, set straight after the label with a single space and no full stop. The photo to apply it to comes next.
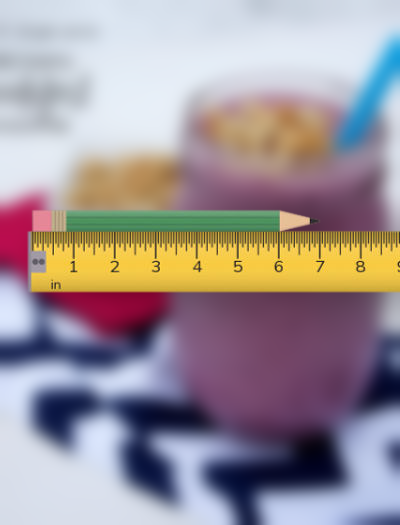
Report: **7** in
